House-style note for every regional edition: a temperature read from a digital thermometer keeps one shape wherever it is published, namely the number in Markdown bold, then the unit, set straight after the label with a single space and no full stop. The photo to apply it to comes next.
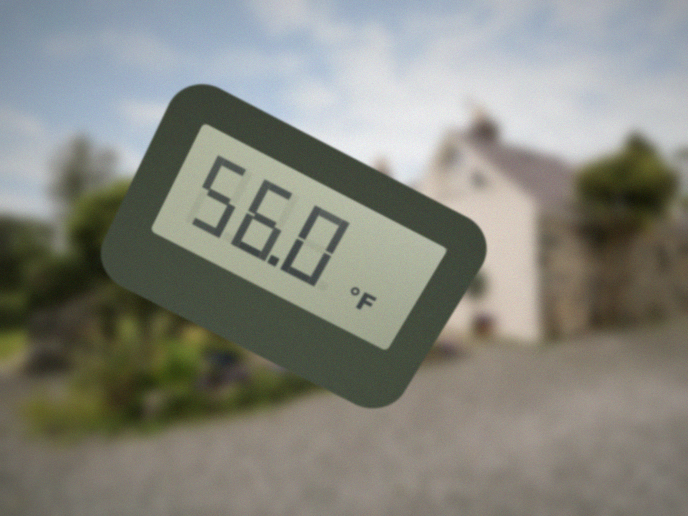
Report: **56.0** °F
